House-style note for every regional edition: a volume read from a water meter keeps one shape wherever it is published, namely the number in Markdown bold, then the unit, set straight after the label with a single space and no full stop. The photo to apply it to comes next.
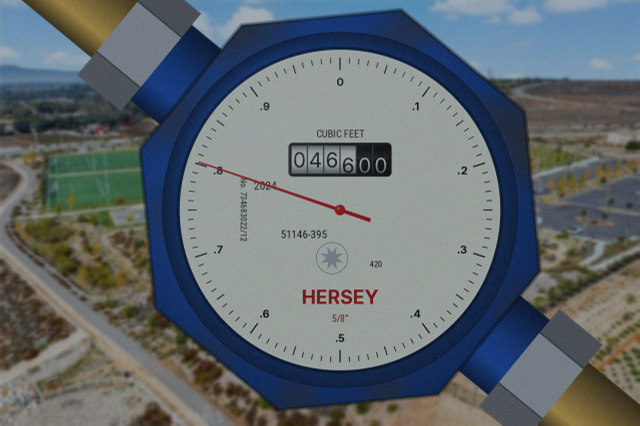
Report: **46599.80** ft³
